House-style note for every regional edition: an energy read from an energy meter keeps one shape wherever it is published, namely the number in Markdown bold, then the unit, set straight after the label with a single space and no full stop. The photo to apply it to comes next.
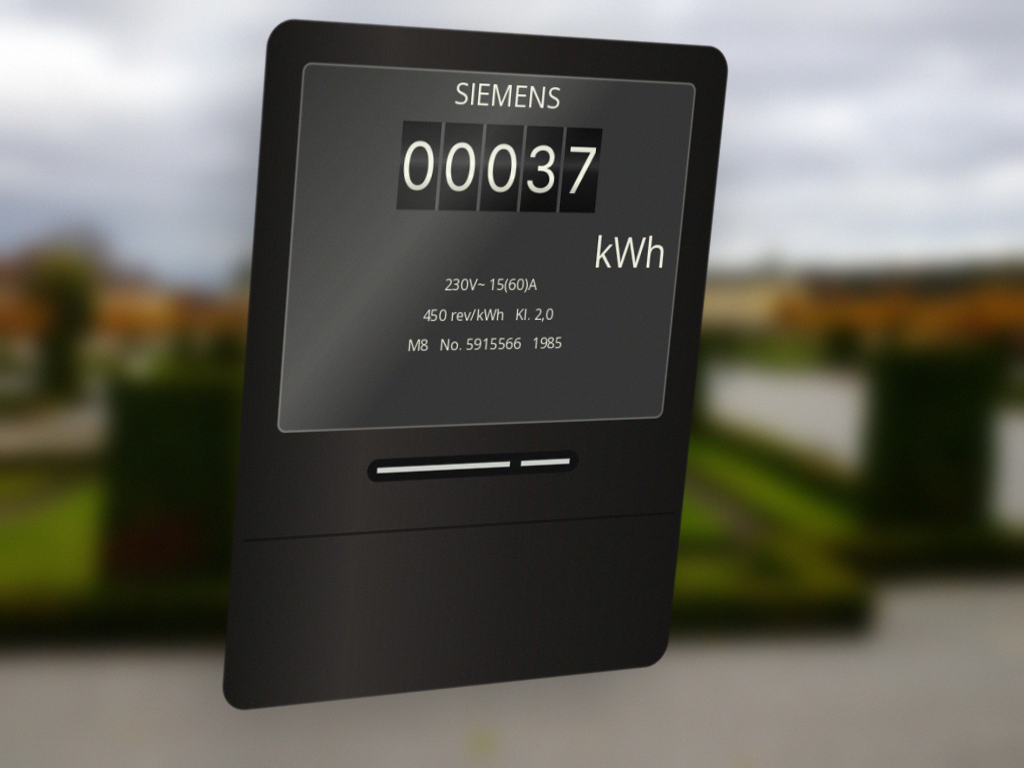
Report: **37** kWh
